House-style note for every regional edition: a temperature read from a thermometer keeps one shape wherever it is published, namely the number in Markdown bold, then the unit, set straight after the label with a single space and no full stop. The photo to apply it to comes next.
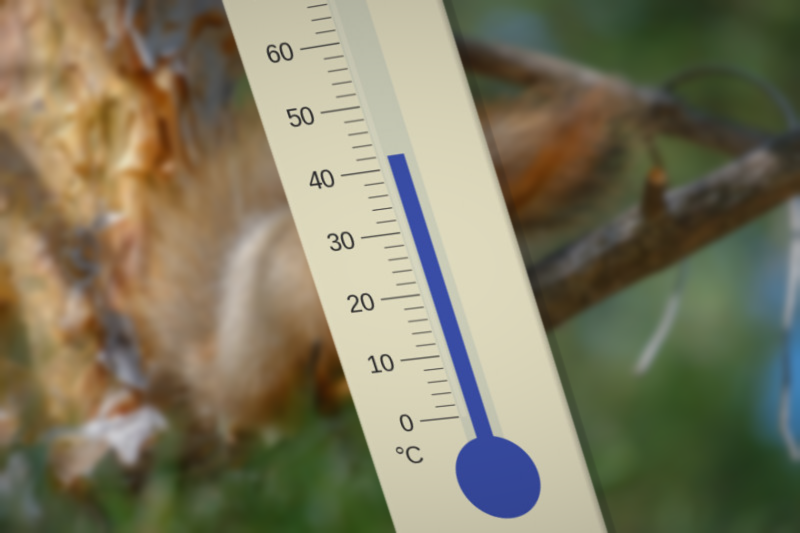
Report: **42** °C
